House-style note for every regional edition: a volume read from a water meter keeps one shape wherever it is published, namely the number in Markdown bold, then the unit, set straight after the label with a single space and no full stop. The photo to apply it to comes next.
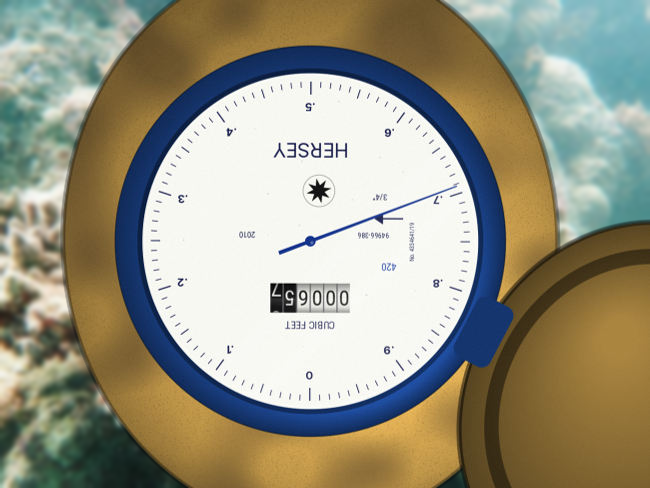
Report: **656.69** ft³
